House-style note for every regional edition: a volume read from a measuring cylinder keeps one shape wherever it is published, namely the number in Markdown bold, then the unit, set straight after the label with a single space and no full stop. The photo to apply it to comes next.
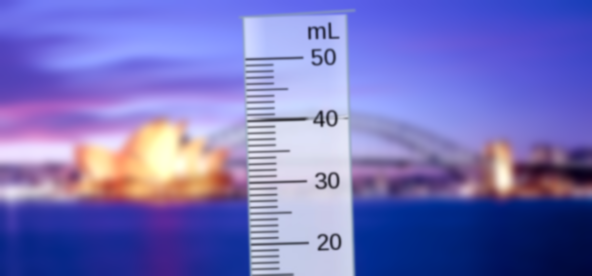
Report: **40** mL
